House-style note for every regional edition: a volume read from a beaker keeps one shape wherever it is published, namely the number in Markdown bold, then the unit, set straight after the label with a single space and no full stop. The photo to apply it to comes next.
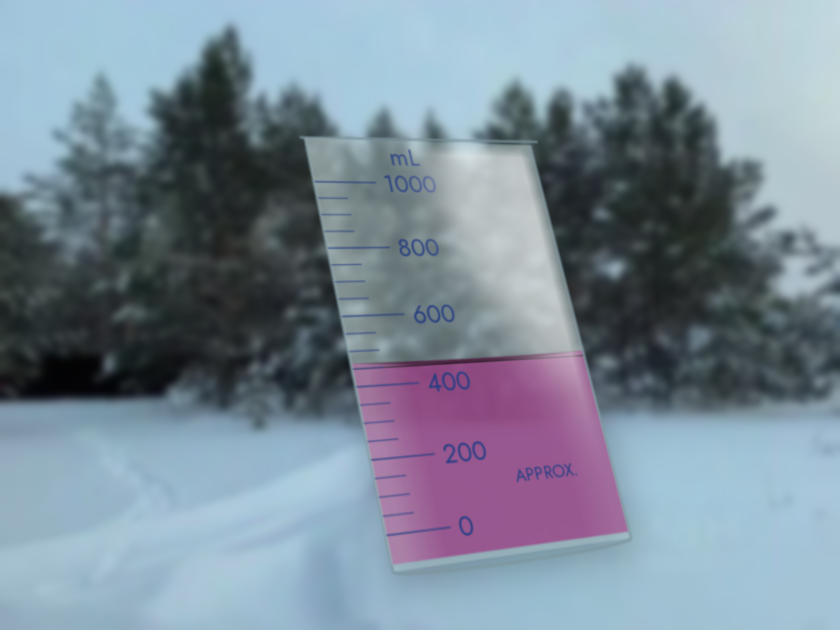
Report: **450** mL
